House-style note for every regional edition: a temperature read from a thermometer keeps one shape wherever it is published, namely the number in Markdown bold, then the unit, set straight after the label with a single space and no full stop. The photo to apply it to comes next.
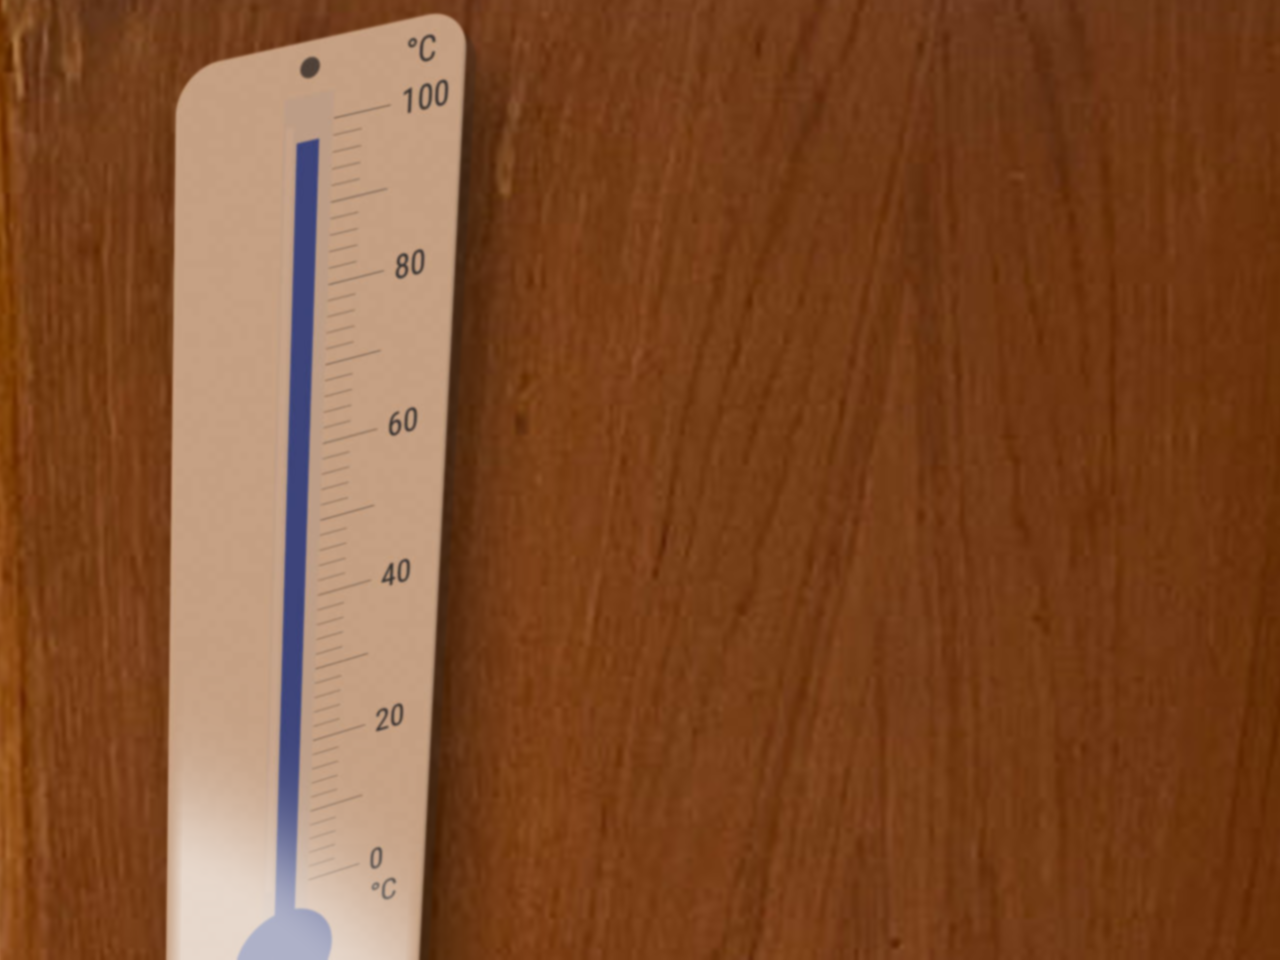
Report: **98** °C
